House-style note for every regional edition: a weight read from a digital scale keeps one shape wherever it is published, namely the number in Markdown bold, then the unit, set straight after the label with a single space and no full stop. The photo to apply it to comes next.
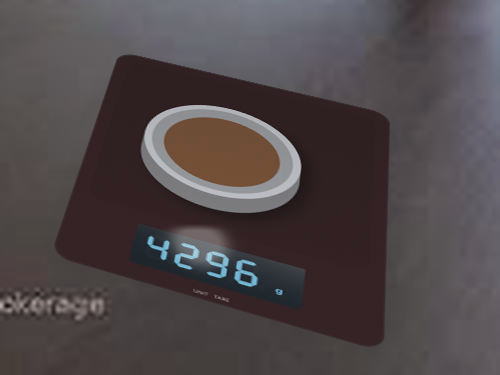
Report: **4296** g
